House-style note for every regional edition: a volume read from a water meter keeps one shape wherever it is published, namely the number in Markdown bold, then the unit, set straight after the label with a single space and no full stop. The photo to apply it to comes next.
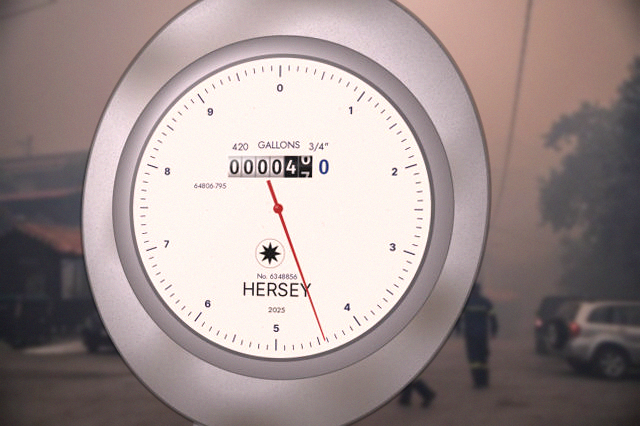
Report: **464.4** gal
